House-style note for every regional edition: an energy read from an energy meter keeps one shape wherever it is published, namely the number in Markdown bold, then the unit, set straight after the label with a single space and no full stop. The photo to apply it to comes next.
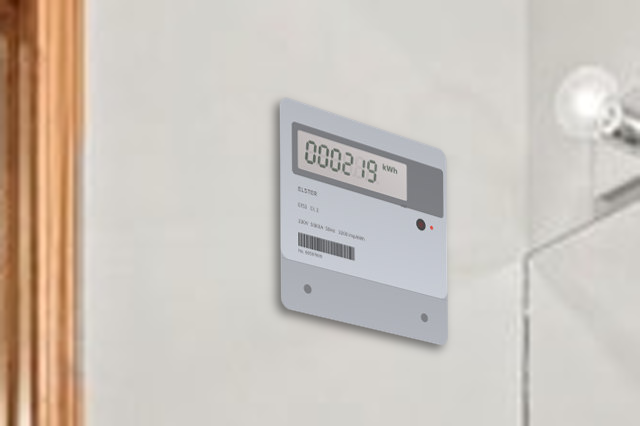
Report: **219** kWh
